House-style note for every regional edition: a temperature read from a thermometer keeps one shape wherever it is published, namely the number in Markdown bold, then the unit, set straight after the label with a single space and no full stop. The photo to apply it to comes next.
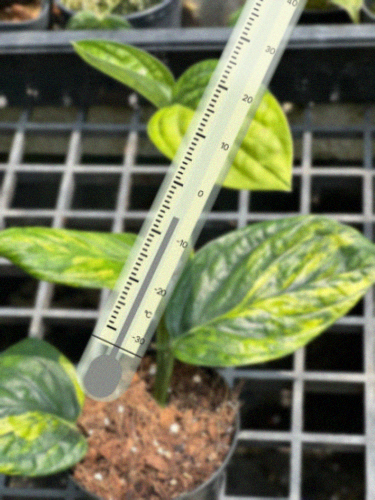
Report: **-6** °C
